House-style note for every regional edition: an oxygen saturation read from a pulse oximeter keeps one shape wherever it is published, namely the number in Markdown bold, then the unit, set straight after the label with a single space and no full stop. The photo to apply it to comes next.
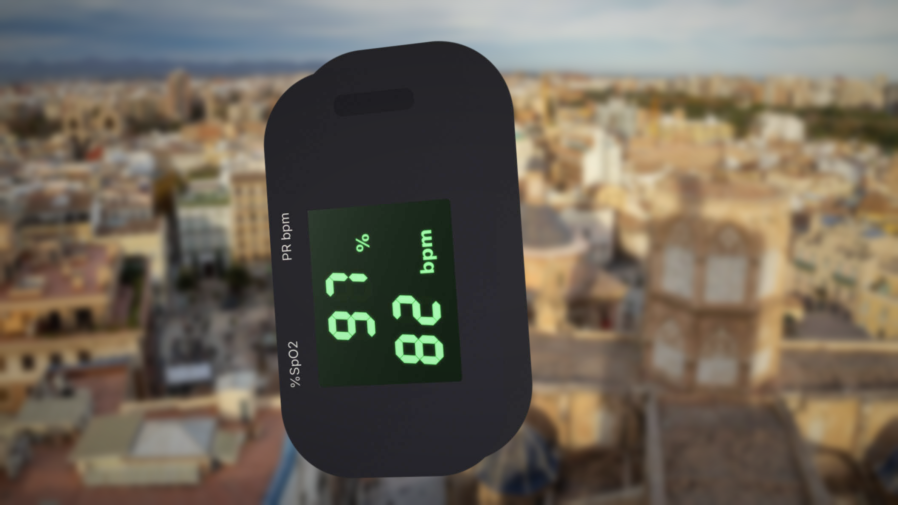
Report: **97** %
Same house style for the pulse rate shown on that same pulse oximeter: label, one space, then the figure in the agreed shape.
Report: **82** bpm
